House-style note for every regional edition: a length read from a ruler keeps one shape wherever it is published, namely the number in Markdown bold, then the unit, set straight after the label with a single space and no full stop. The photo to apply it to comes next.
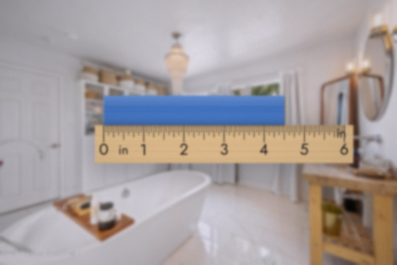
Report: **4.5** in
